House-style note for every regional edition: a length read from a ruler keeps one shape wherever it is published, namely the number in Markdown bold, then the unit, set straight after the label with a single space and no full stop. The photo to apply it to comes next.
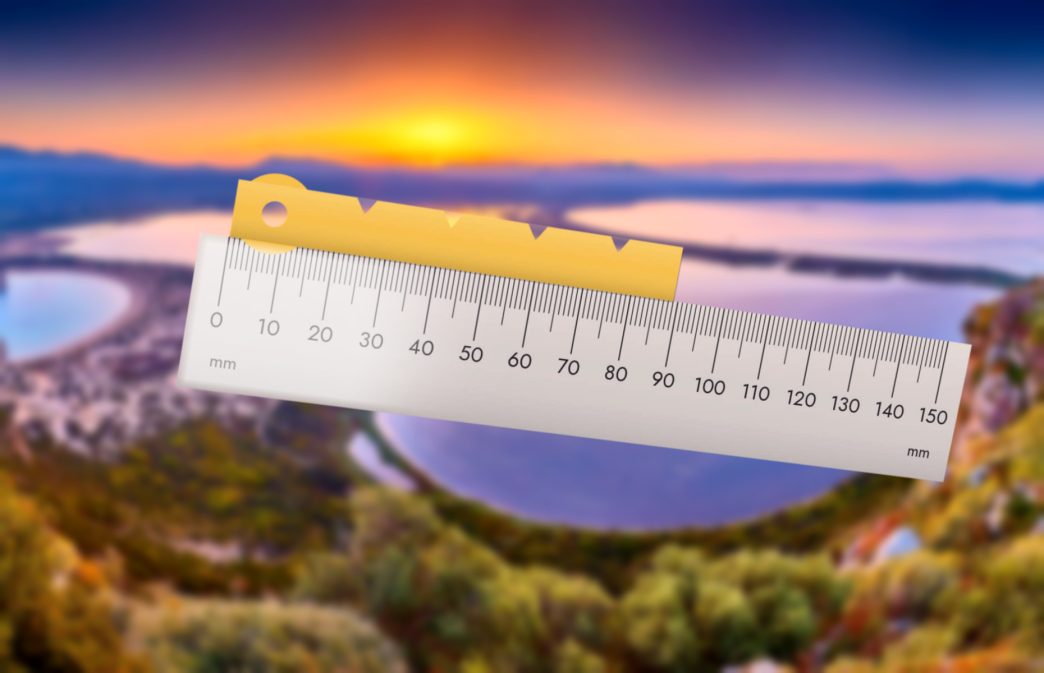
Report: **89** mm
